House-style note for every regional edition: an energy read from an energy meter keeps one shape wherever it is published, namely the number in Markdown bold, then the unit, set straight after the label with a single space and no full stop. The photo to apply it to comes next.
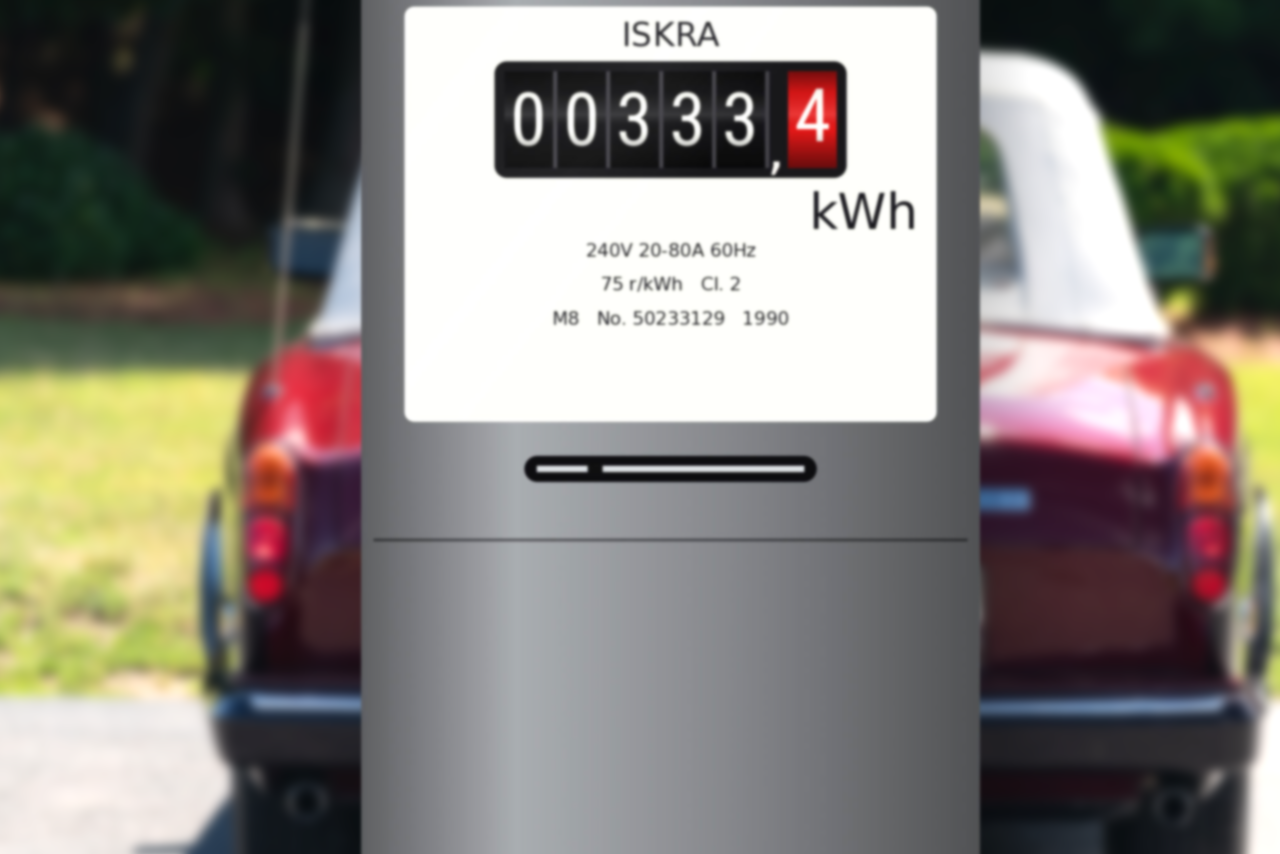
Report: **333.4** kWh
